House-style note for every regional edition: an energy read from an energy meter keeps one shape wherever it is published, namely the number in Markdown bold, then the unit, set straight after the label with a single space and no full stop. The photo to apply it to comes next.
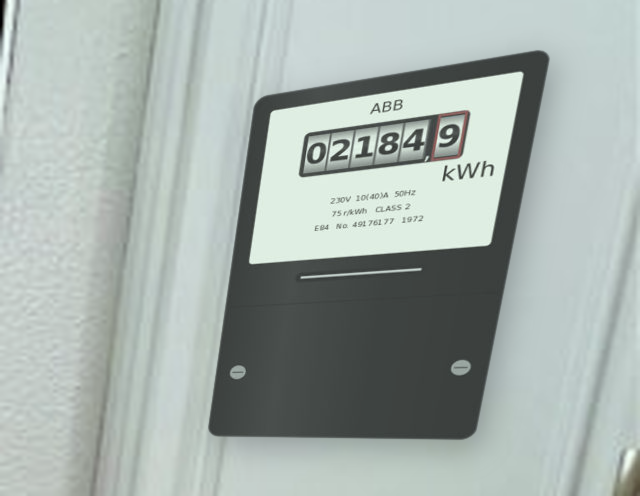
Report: **2184.9** kWh
